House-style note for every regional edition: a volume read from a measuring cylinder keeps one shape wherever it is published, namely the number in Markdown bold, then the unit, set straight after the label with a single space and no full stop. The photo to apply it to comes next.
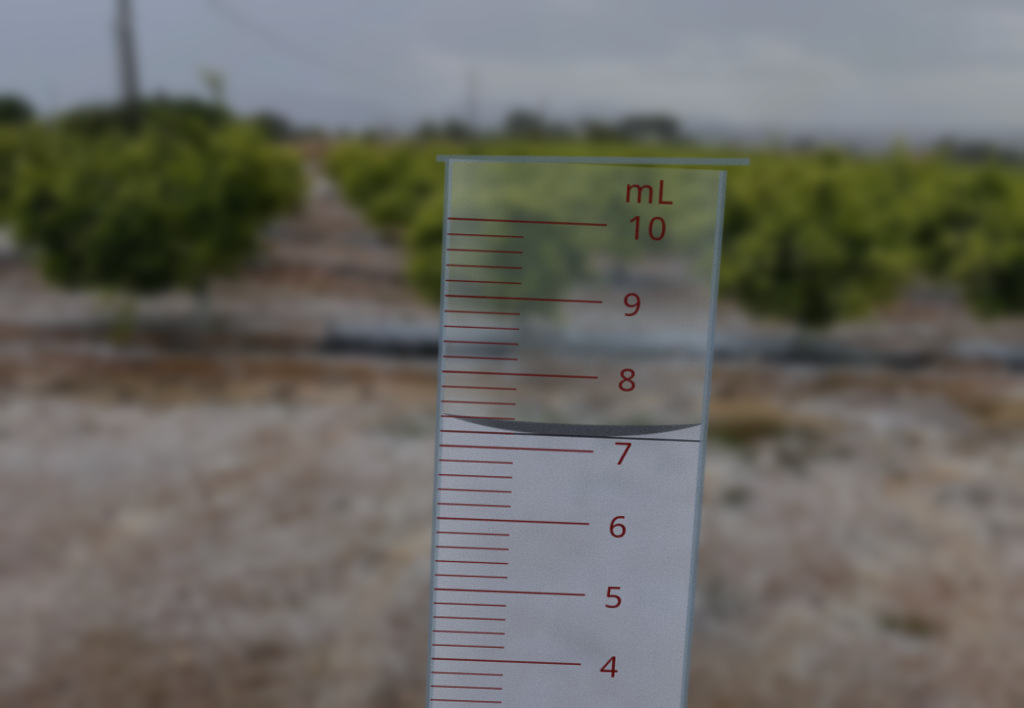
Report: **7.2** mL
